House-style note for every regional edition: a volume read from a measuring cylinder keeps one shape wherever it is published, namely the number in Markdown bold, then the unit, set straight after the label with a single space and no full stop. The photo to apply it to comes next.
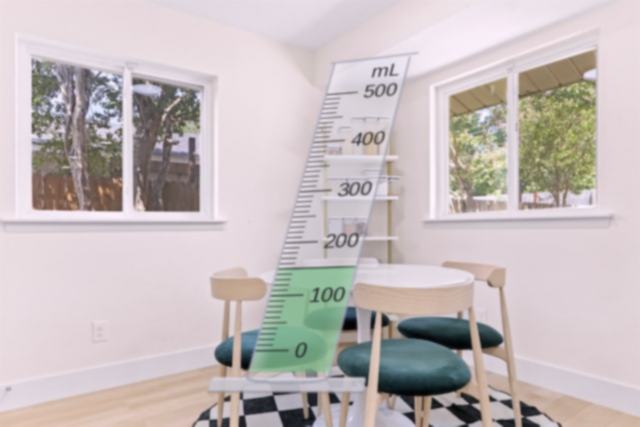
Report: **150** mL
